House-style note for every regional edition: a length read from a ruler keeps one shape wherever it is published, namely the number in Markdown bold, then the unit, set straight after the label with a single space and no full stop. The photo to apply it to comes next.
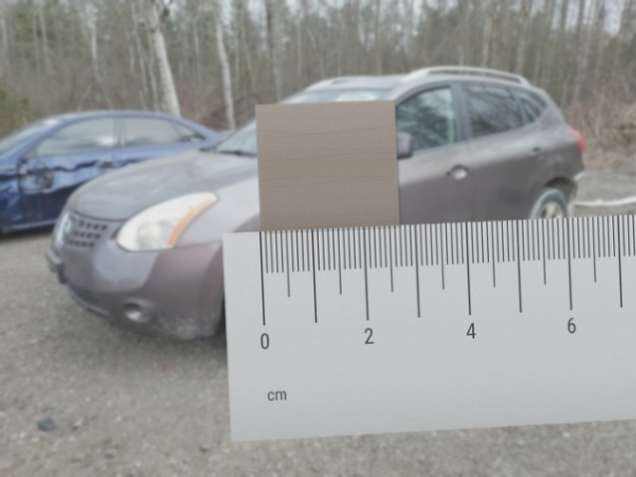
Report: **2.7** cm
